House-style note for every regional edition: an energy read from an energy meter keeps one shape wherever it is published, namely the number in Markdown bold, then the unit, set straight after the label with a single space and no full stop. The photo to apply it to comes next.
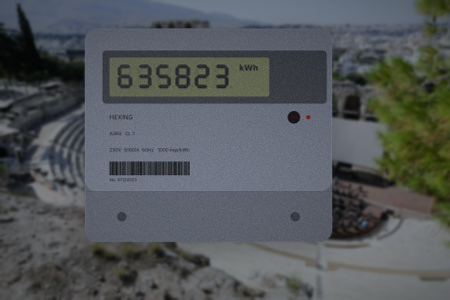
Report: **635823** kWh
